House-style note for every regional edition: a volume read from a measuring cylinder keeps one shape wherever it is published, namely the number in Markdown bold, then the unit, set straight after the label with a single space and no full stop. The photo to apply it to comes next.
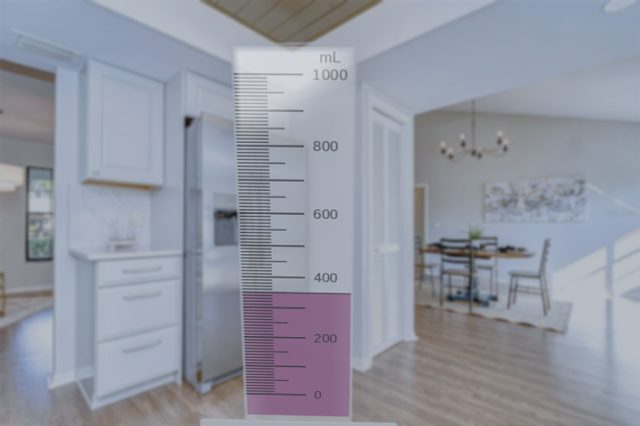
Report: **350** mL
